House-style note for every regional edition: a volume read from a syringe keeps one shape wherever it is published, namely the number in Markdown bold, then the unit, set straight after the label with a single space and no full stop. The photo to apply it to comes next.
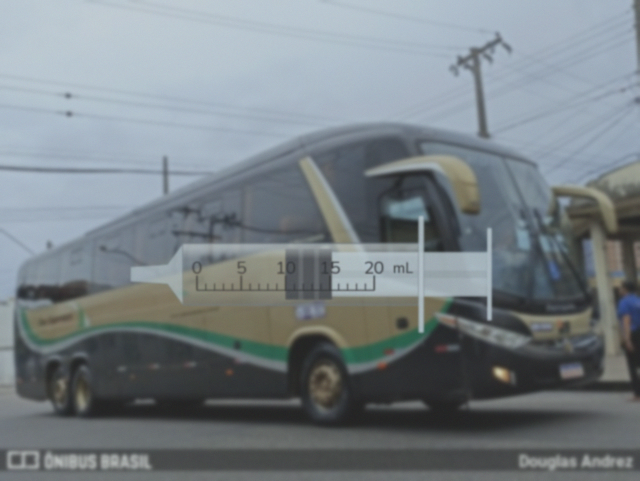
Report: **10** mL
